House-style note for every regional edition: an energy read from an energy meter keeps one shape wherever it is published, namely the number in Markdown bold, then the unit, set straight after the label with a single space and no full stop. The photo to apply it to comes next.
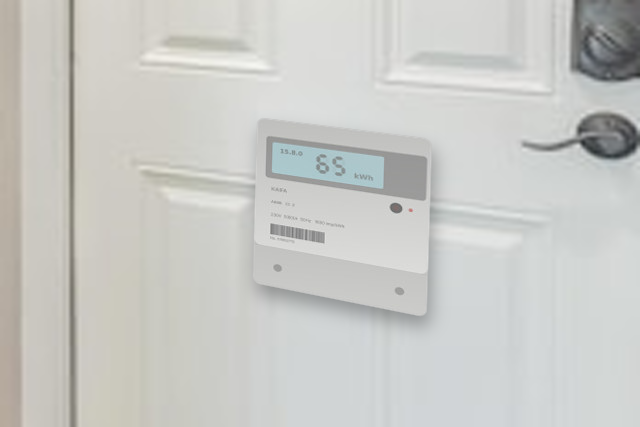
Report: **65** kWh
